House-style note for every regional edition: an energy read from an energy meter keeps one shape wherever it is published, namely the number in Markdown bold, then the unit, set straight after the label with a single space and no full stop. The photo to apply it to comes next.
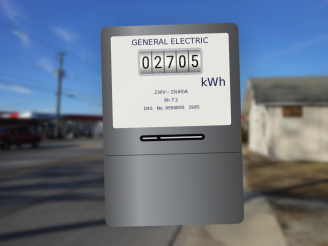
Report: **2705** kWh
